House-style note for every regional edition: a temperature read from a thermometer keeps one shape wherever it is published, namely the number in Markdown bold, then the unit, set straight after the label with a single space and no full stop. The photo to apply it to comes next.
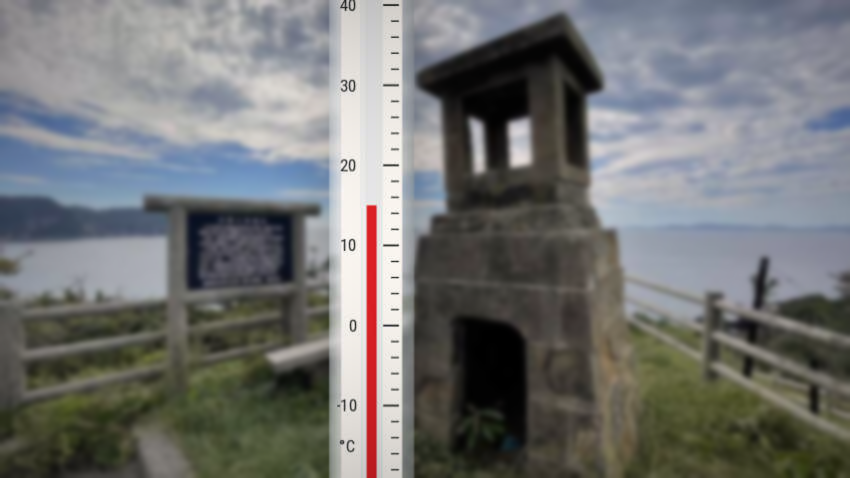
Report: **15** °C
